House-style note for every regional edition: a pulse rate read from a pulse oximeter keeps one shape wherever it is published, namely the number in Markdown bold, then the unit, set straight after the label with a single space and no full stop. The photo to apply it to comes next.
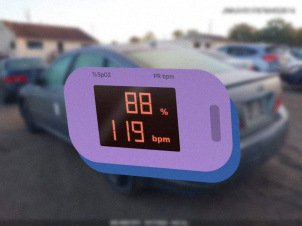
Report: **119** bpm
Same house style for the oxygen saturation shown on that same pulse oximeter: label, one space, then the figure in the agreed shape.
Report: **88** %
